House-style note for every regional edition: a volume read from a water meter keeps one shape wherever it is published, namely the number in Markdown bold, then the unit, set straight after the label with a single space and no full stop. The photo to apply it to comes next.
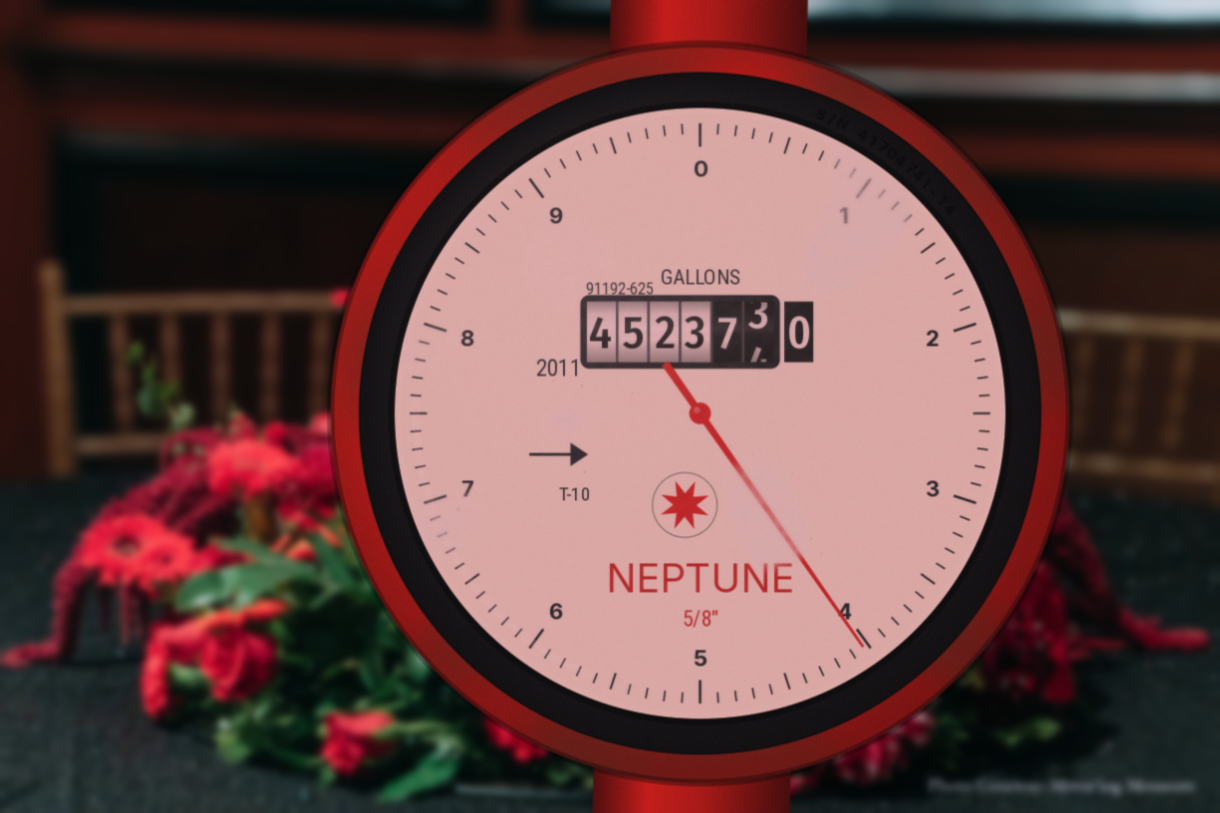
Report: **4523734.0** gal
